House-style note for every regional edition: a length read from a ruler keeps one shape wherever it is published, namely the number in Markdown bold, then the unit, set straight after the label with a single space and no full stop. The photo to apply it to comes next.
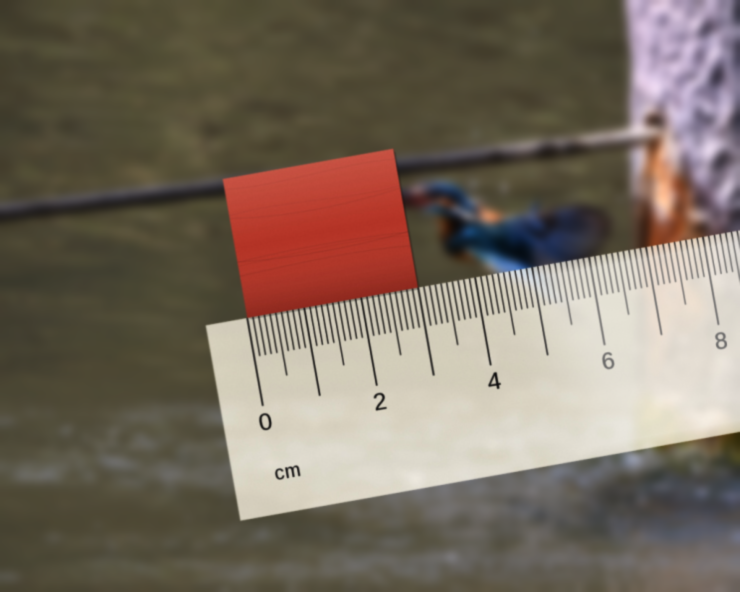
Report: **3** cm
